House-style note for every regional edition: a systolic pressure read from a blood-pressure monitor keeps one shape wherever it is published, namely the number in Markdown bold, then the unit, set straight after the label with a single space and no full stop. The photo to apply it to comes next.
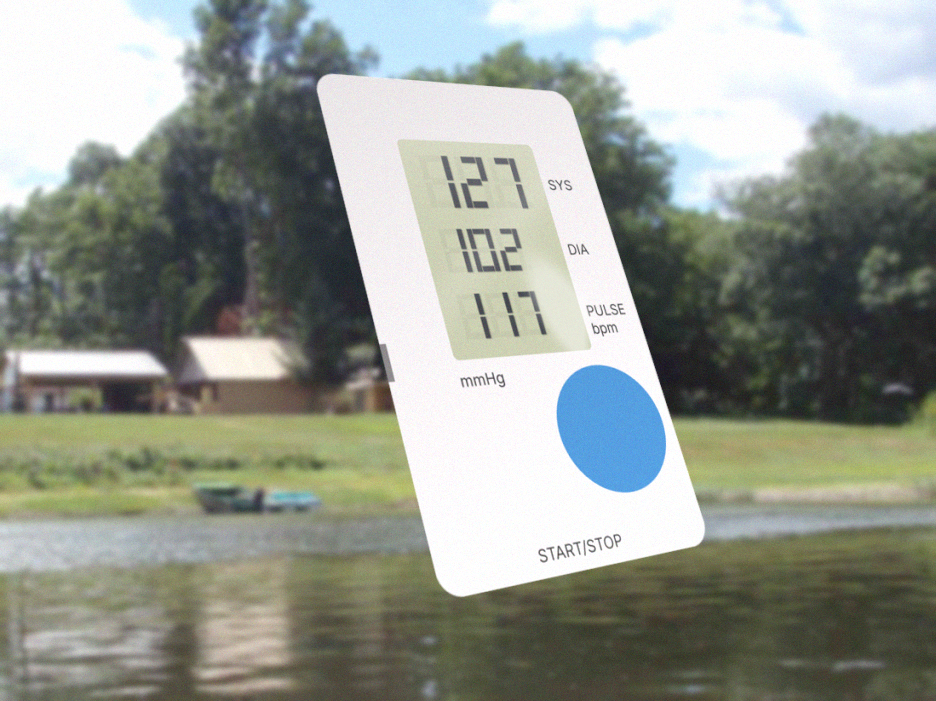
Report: **127** mmHg
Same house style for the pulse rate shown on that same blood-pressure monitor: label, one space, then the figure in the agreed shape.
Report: **117** bpm
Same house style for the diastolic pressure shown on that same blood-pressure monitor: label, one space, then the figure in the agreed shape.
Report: **102** mmHg
